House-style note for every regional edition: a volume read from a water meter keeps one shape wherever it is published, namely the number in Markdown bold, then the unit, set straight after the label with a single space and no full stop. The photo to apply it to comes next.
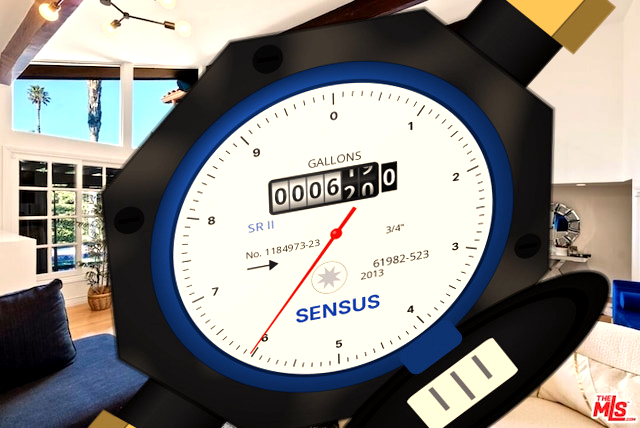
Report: **6196.0** gal
